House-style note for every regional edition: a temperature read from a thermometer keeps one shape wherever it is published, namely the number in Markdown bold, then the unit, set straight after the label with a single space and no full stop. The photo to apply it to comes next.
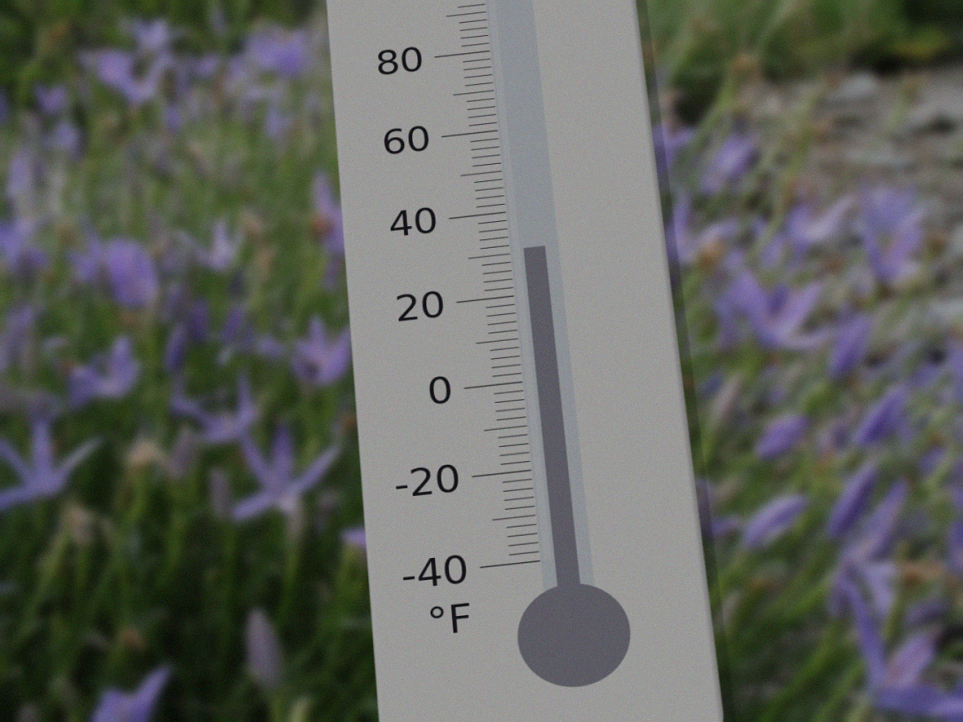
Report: **31** °F
